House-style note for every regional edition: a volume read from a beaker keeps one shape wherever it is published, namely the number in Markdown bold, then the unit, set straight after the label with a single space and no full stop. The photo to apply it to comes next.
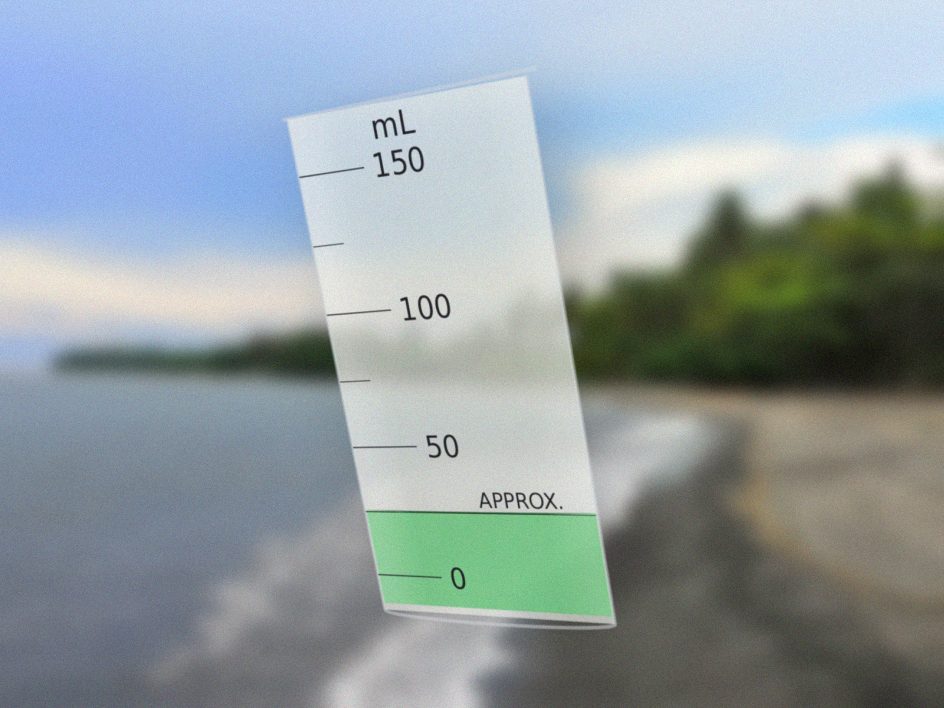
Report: **25** mL
